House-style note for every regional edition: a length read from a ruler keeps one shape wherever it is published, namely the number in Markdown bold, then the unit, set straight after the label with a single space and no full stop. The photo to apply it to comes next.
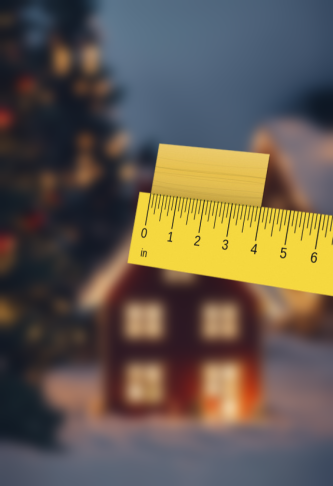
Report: **4** in
